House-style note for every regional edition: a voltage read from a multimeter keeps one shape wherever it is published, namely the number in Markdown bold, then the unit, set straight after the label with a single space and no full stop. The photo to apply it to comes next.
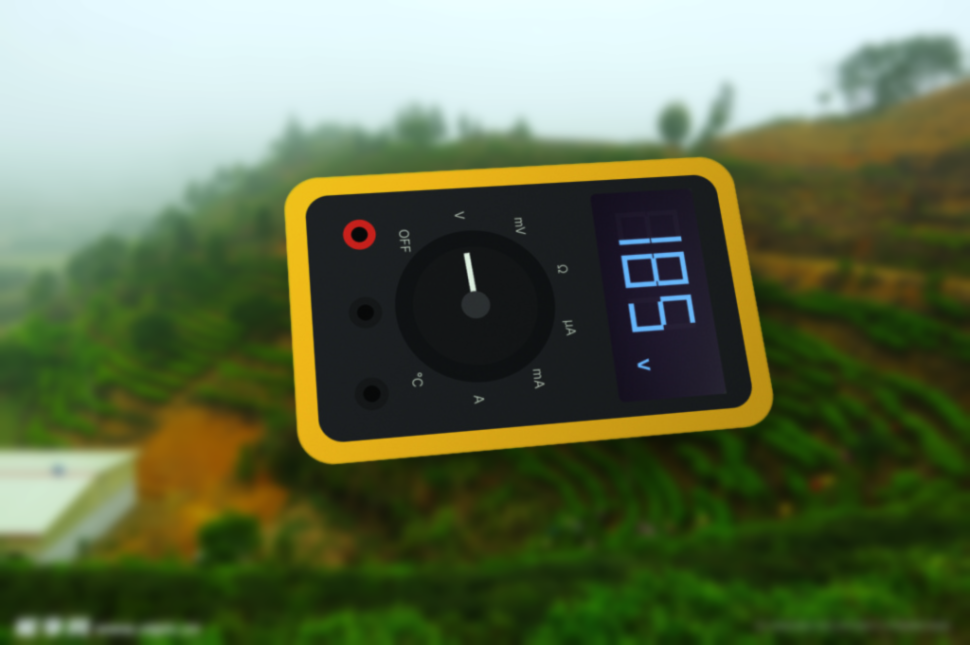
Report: **185** V
